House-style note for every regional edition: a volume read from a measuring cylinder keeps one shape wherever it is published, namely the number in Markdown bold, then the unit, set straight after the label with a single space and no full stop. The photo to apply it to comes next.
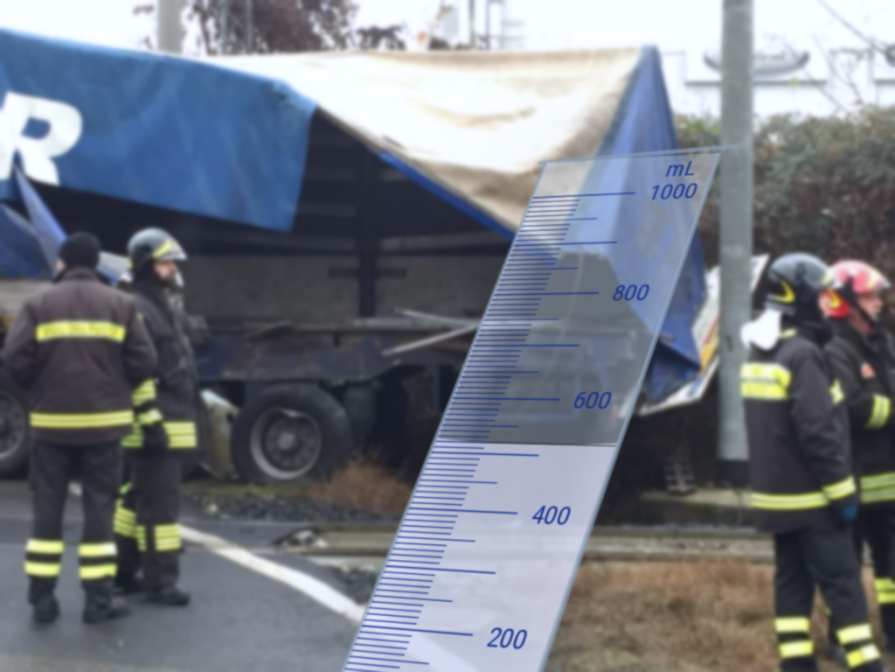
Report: **520** mL
